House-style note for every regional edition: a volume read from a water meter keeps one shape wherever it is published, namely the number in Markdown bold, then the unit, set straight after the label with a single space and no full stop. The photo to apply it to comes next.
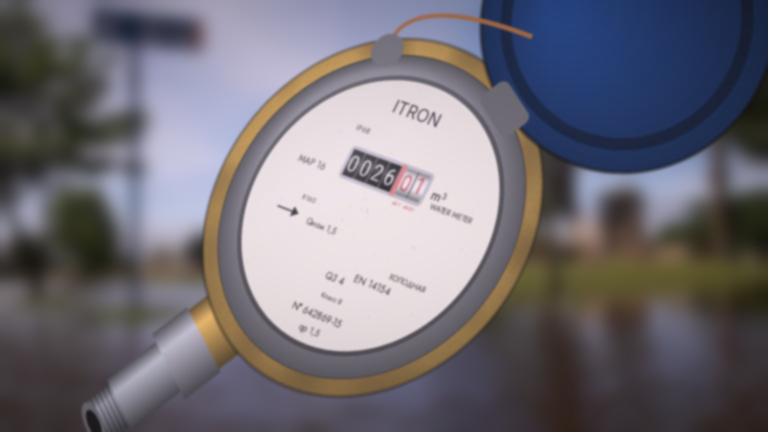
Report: **26.01** m³
